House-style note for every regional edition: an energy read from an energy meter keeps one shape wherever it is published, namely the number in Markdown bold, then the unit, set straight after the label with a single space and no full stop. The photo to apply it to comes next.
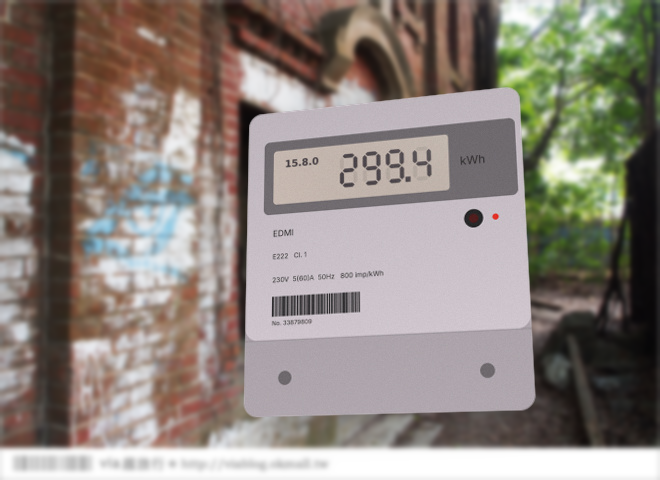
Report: **299.4** kWh
